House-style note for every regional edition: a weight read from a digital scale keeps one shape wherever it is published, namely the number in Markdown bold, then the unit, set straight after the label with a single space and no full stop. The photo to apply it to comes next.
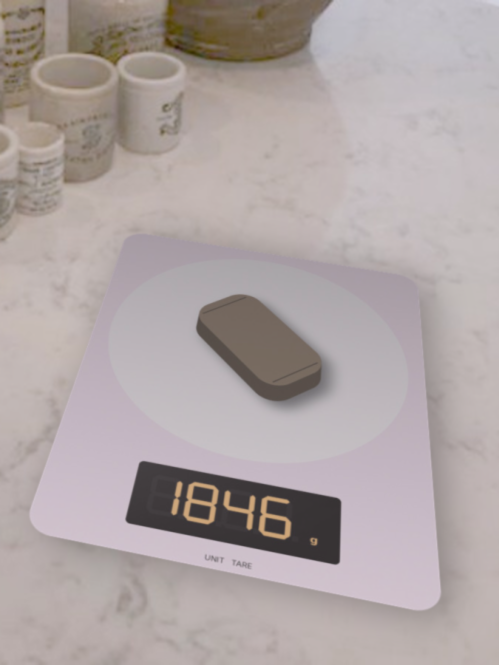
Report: **1846** g
